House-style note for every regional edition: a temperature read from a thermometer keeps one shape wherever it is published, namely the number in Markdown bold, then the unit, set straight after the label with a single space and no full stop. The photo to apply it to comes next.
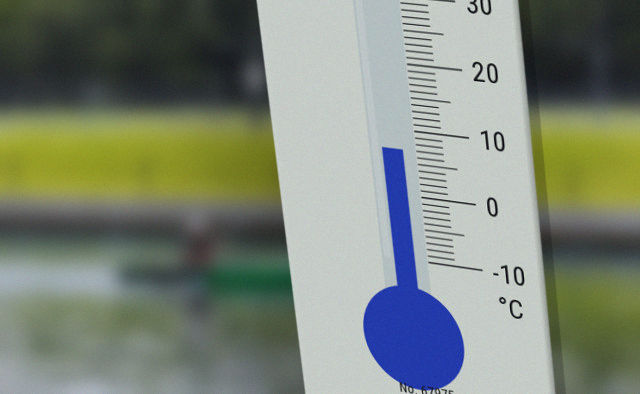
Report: **7** °C
